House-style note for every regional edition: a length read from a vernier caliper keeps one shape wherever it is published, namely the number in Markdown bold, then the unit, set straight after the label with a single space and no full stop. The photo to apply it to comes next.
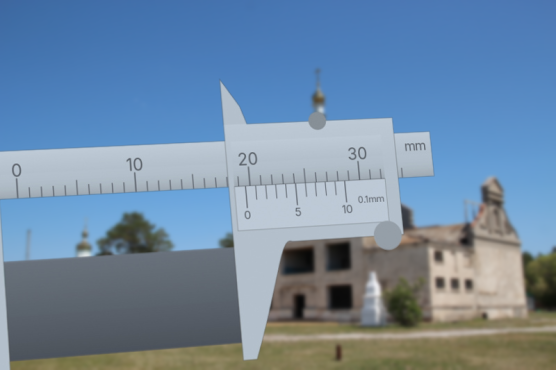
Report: **19.6** mm
